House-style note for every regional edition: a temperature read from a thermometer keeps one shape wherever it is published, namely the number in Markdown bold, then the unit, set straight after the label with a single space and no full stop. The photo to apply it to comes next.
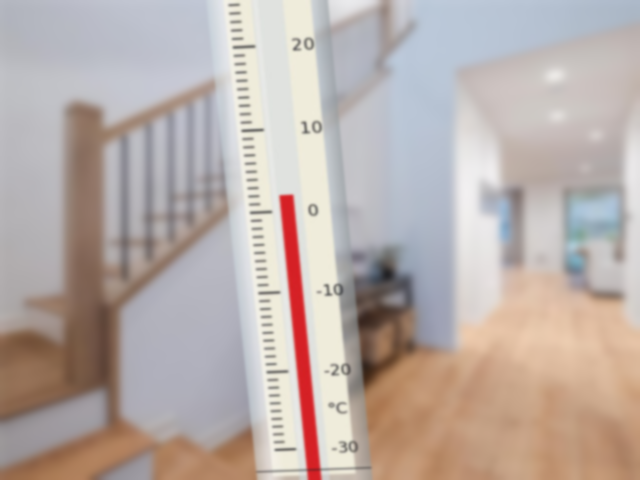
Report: **2** °C
